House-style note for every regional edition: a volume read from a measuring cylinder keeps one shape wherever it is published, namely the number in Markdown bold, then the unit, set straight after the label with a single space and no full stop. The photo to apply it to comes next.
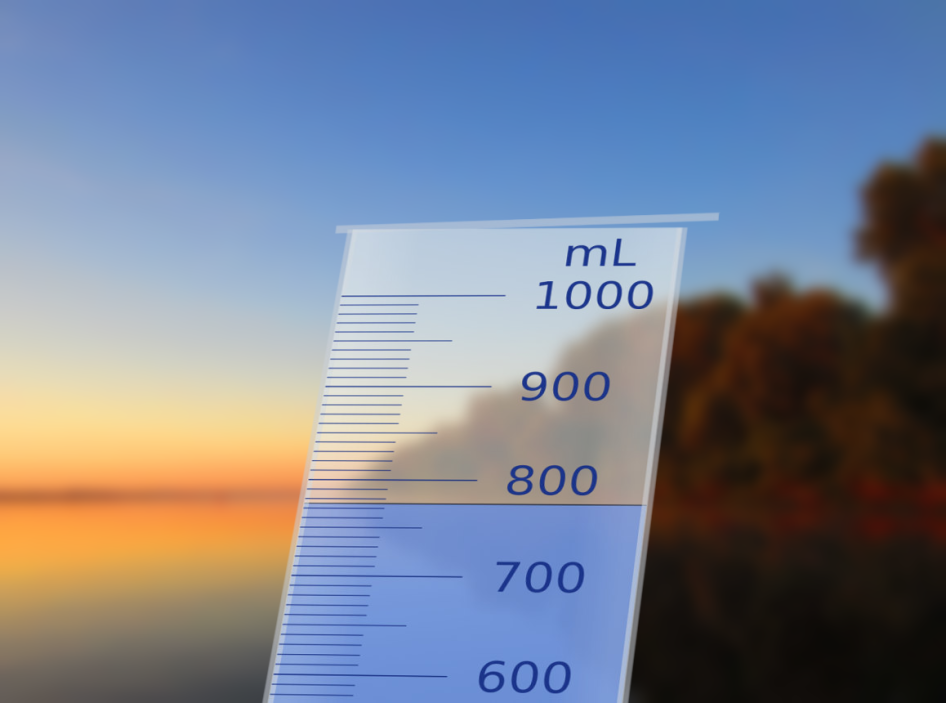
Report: **775** mL
